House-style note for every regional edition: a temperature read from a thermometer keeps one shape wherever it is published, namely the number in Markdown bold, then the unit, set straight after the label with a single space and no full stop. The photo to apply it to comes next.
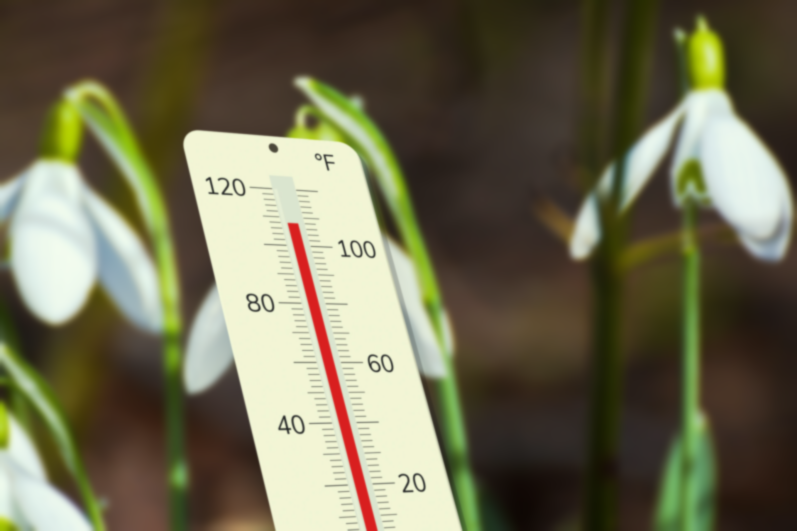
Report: **108** °F
